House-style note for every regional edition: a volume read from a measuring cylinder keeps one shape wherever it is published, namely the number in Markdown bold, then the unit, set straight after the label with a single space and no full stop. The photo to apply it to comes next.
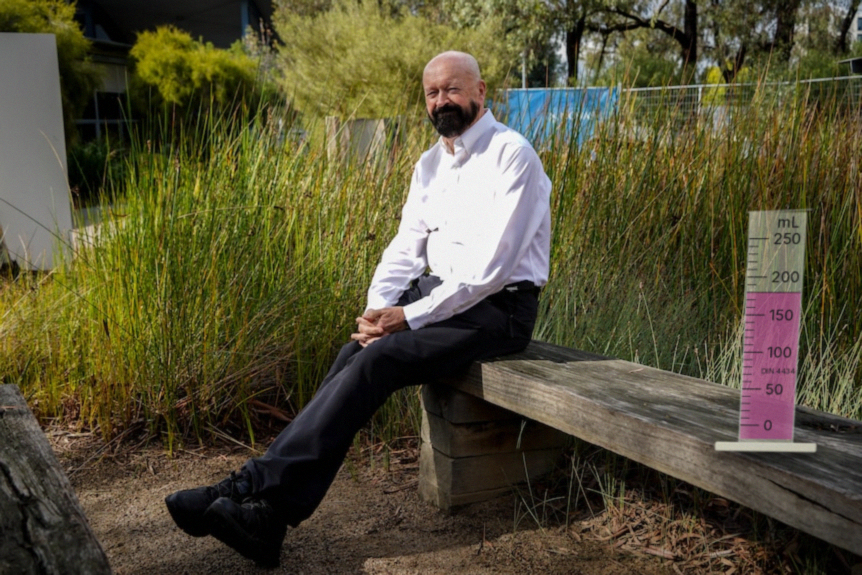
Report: **180** mL
